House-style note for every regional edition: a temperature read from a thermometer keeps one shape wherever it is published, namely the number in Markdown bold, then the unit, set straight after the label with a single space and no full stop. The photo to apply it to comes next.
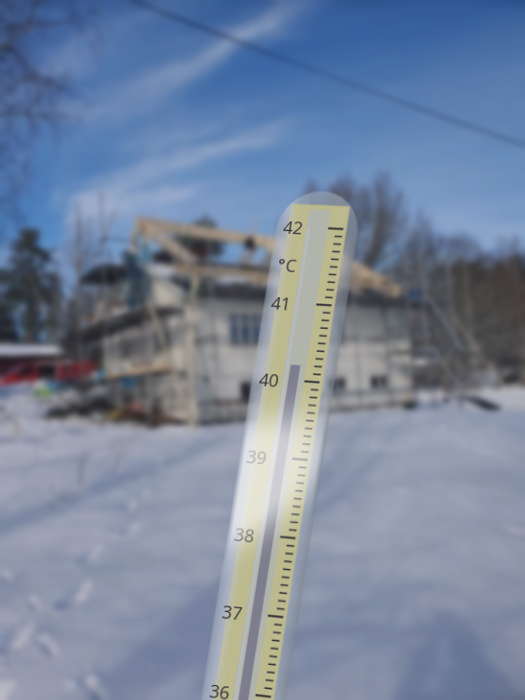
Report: **40.2** °C
